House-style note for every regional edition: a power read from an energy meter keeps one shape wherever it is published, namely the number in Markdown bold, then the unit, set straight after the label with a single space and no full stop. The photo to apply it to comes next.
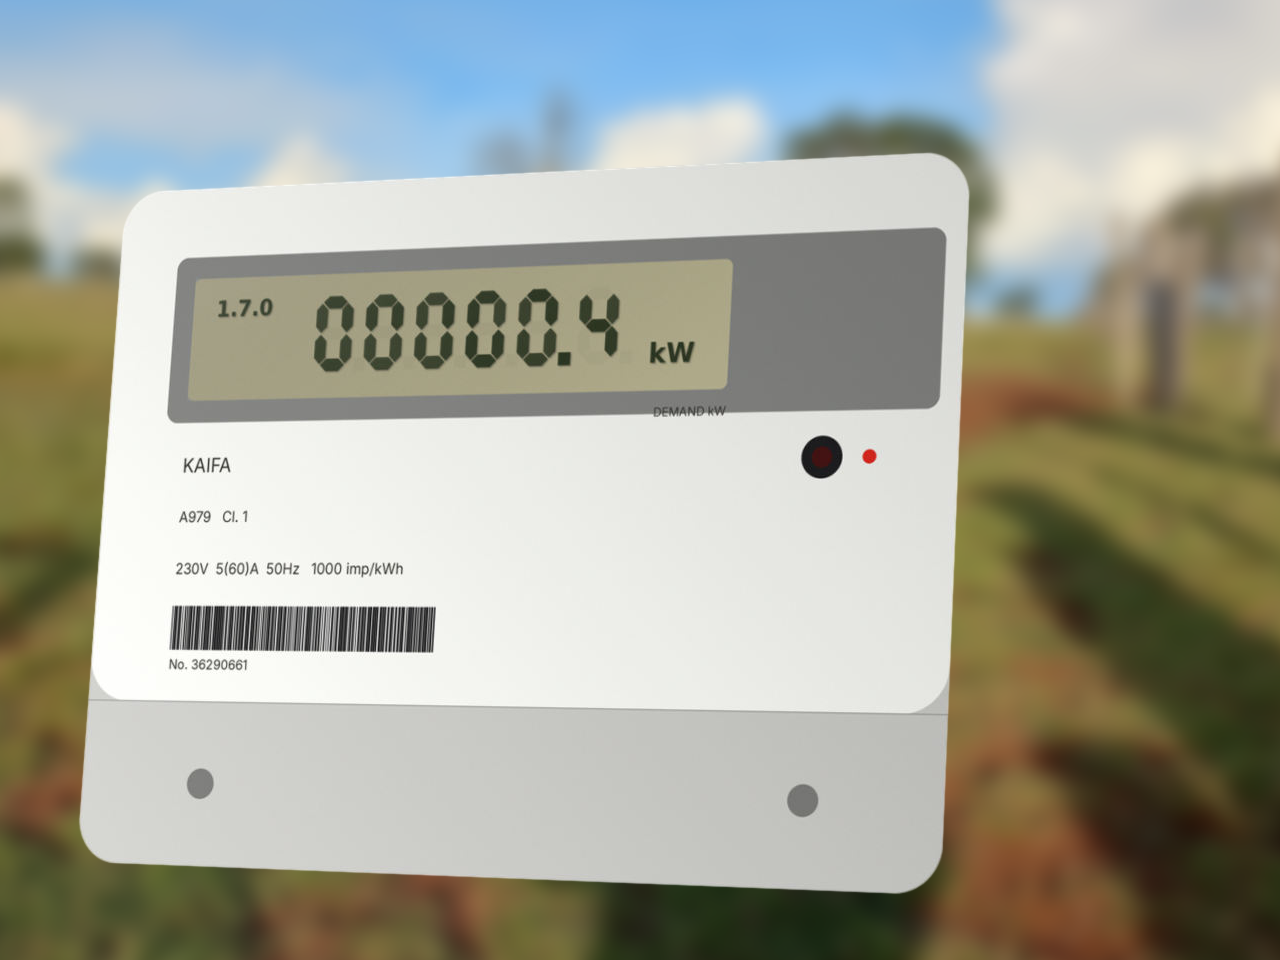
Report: **0.4** kW
